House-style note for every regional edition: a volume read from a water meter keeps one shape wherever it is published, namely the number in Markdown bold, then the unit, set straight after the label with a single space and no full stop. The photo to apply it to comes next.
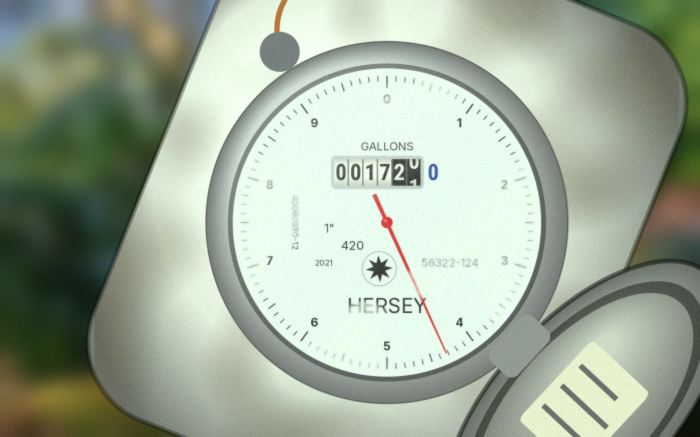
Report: **17204.3** gal
